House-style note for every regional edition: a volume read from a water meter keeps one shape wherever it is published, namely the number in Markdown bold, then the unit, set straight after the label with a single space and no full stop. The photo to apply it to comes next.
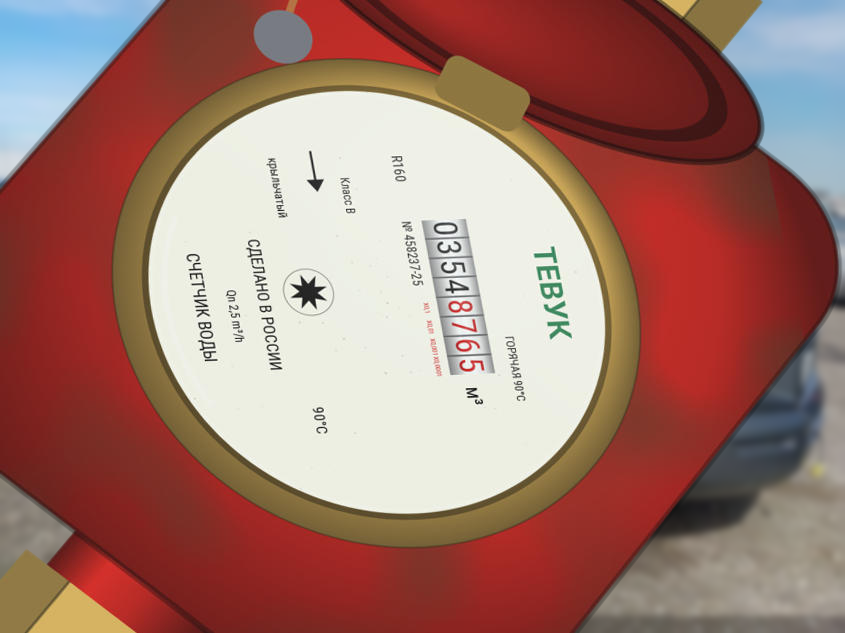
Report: **354.8765** m³
